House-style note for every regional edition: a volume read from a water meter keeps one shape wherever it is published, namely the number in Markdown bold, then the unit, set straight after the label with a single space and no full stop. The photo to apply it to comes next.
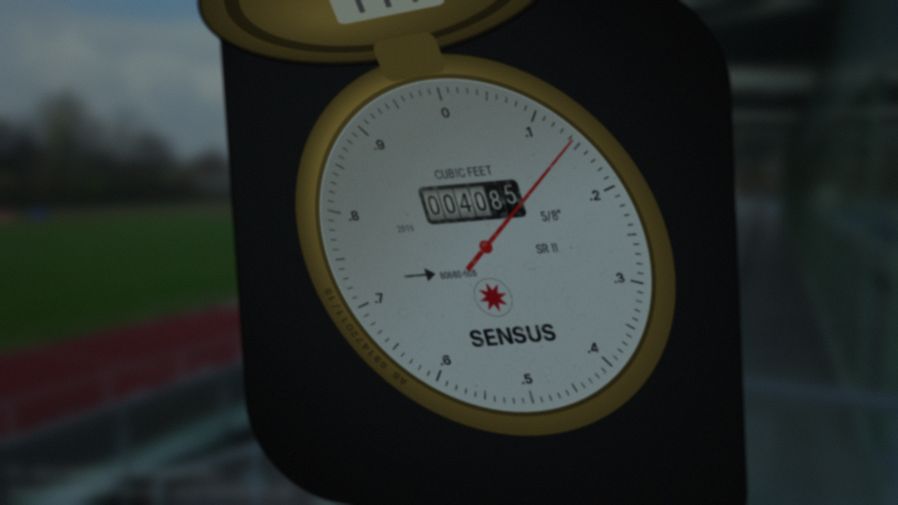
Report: **4085.14** ft³
